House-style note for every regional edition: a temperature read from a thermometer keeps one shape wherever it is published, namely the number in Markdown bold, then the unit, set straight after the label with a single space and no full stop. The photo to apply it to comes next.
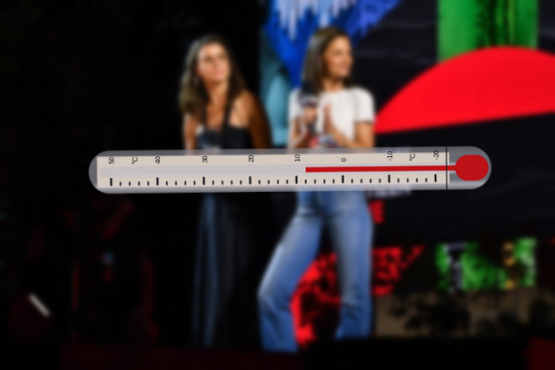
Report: **8** °C
